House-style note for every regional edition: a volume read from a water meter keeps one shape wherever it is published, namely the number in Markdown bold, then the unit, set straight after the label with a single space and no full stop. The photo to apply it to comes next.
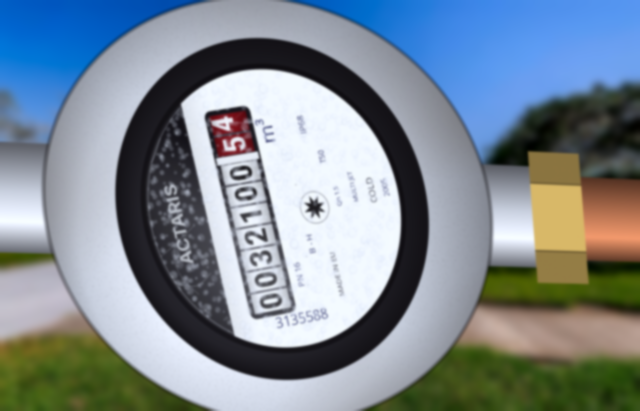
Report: **32100.54** m³
